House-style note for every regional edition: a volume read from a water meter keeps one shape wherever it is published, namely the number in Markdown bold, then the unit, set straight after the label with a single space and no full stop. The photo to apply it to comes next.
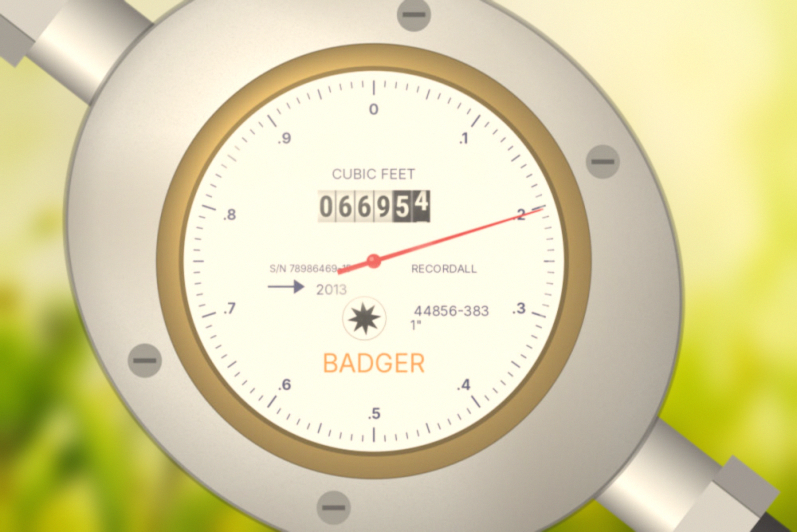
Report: **66954.20** ft³
